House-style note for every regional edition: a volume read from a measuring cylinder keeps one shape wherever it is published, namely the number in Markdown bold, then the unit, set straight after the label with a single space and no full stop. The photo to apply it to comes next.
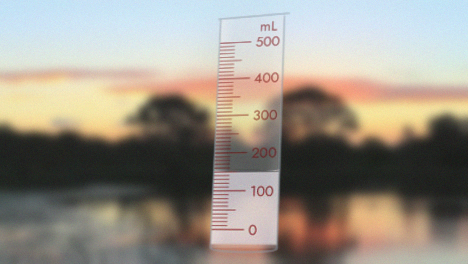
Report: **150** mL
